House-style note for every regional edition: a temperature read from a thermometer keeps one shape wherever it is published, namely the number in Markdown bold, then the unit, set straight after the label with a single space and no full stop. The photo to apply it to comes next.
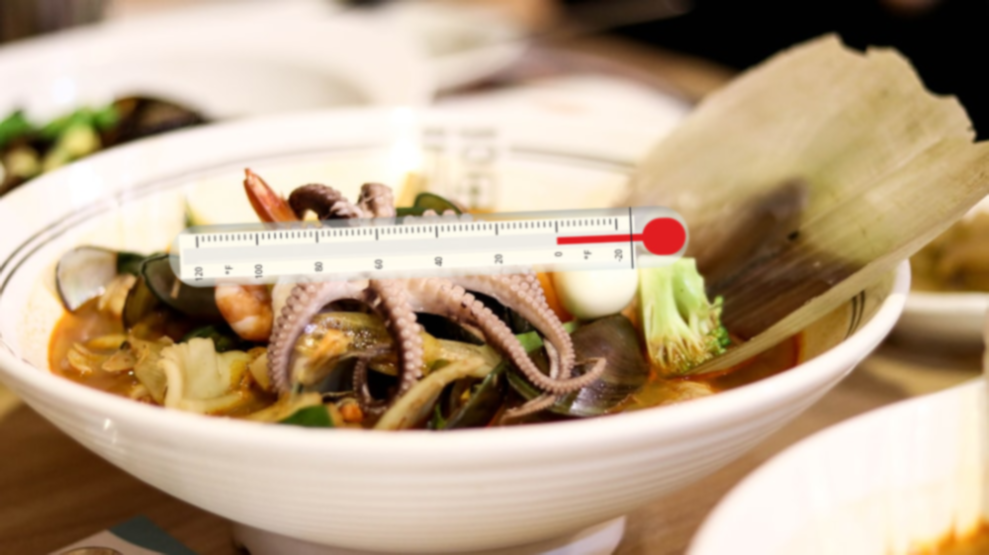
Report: **0** °F
